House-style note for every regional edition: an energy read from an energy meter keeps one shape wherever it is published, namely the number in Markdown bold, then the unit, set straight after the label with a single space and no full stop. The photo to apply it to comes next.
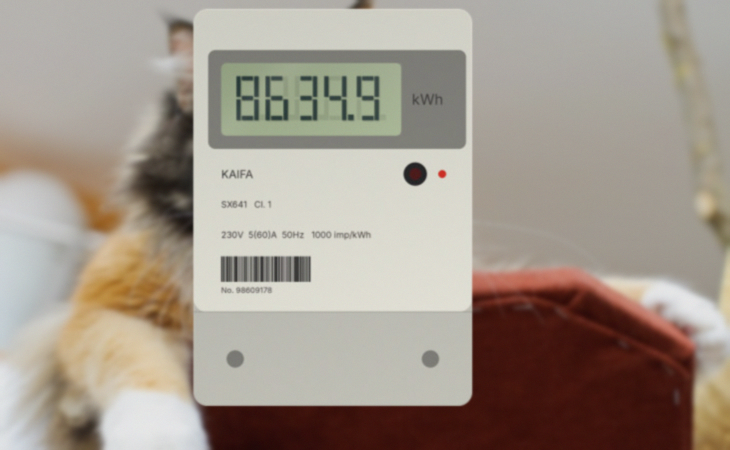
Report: **8634.9** kWh
